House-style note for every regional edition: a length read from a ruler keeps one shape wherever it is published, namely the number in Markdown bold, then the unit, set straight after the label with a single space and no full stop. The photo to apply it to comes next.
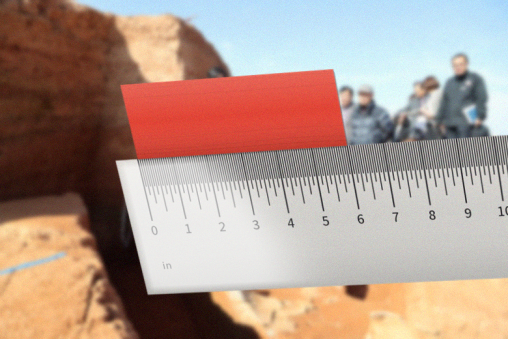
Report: **6** in
